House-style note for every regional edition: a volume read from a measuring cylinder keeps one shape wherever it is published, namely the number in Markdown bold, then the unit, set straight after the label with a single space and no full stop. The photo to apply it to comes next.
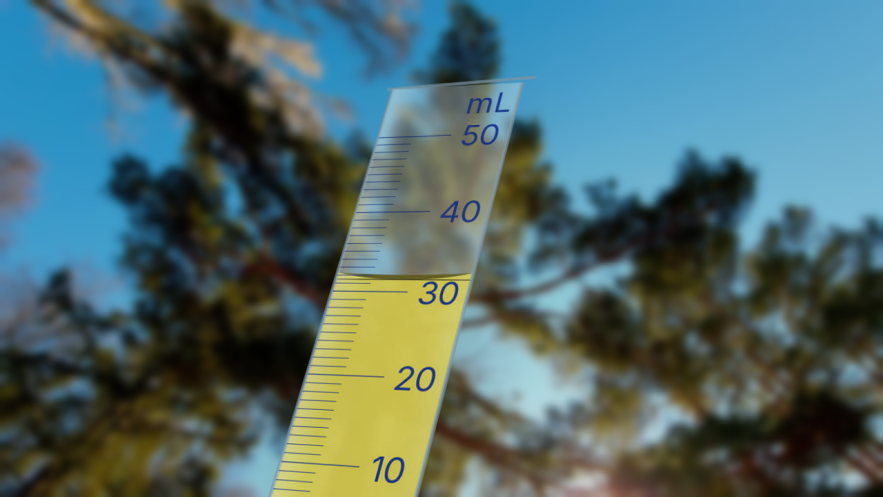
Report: **31.5** mL
